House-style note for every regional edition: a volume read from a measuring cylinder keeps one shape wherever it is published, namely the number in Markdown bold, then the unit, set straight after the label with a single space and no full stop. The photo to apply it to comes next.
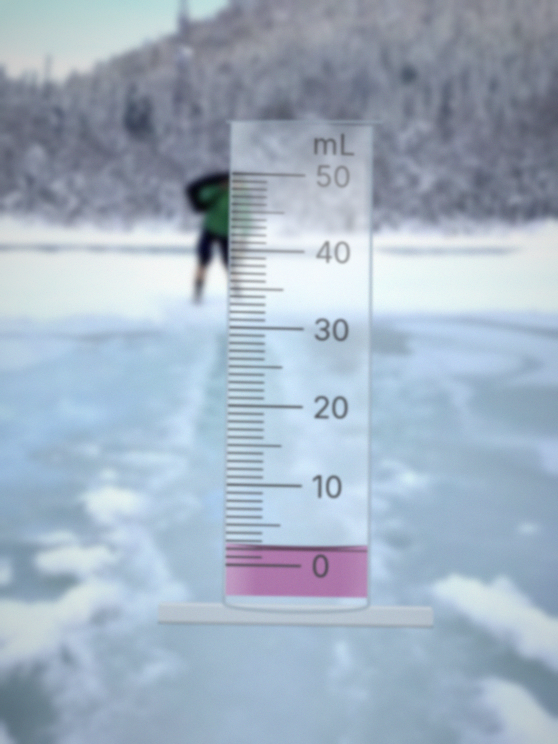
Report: **2** mL
